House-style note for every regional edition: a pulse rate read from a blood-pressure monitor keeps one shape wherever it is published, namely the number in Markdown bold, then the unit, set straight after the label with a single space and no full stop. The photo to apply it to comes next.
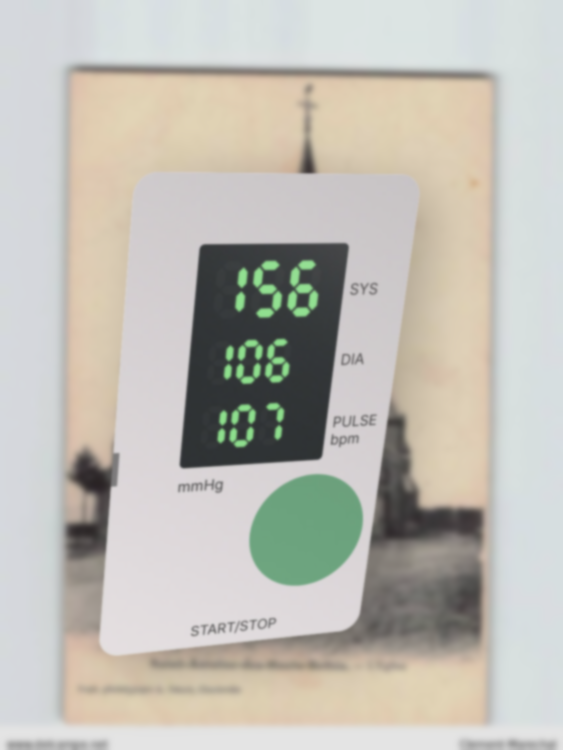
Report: **107** bpm
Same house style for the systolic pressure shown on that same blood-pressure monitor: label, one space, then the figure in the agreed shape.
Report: **156** mmHg
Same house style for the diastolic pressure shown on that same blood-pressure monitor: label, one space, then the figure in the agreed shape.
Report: **106** mmHg
